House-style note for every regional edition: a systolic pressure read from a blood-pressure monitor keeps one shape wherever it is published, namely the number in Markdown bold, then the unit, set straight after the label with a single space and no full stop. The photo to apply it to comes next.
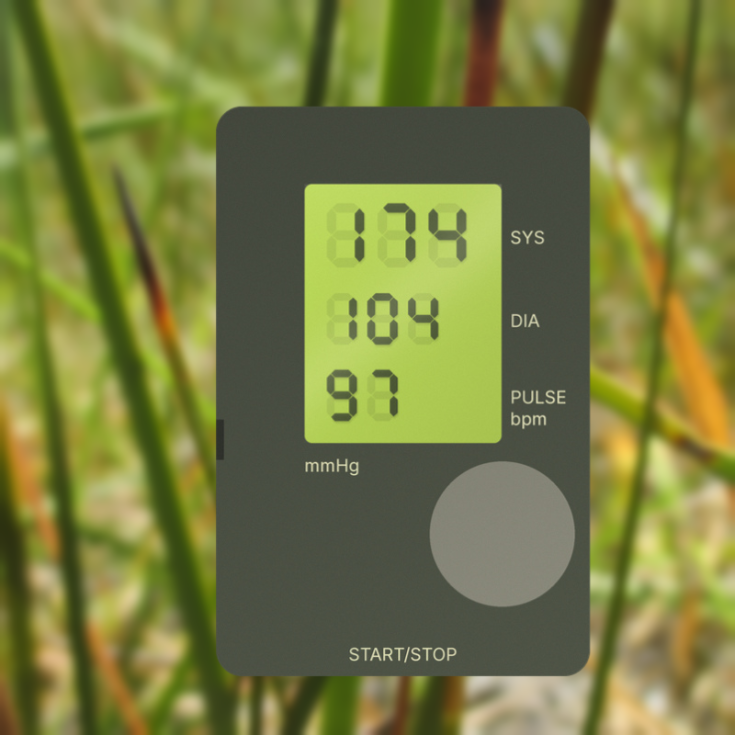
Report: **174** mmHg
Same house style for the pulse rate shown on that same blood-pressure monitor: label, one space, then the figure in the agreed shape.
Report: **97** bpm
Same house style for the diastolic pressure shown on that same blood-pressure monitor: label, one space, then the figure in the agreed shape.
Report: **104** mmHg
